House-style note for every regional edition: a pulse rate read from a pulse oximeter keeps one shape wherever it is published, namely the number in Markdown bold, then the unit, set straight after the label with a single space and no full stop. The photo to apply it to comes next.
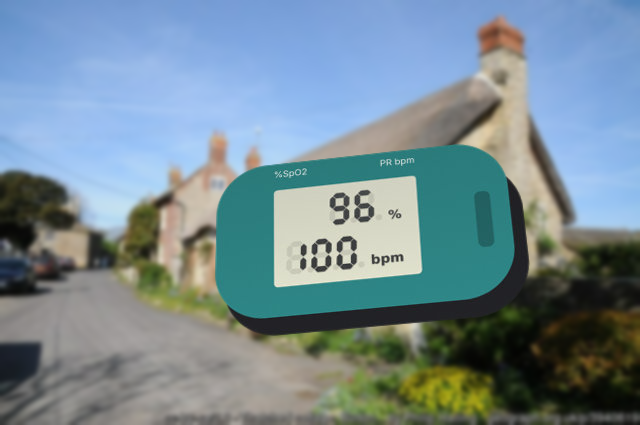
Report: **100** bpm
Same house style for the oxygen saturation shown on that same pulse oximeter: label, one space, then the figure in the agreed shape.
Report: **96** %
